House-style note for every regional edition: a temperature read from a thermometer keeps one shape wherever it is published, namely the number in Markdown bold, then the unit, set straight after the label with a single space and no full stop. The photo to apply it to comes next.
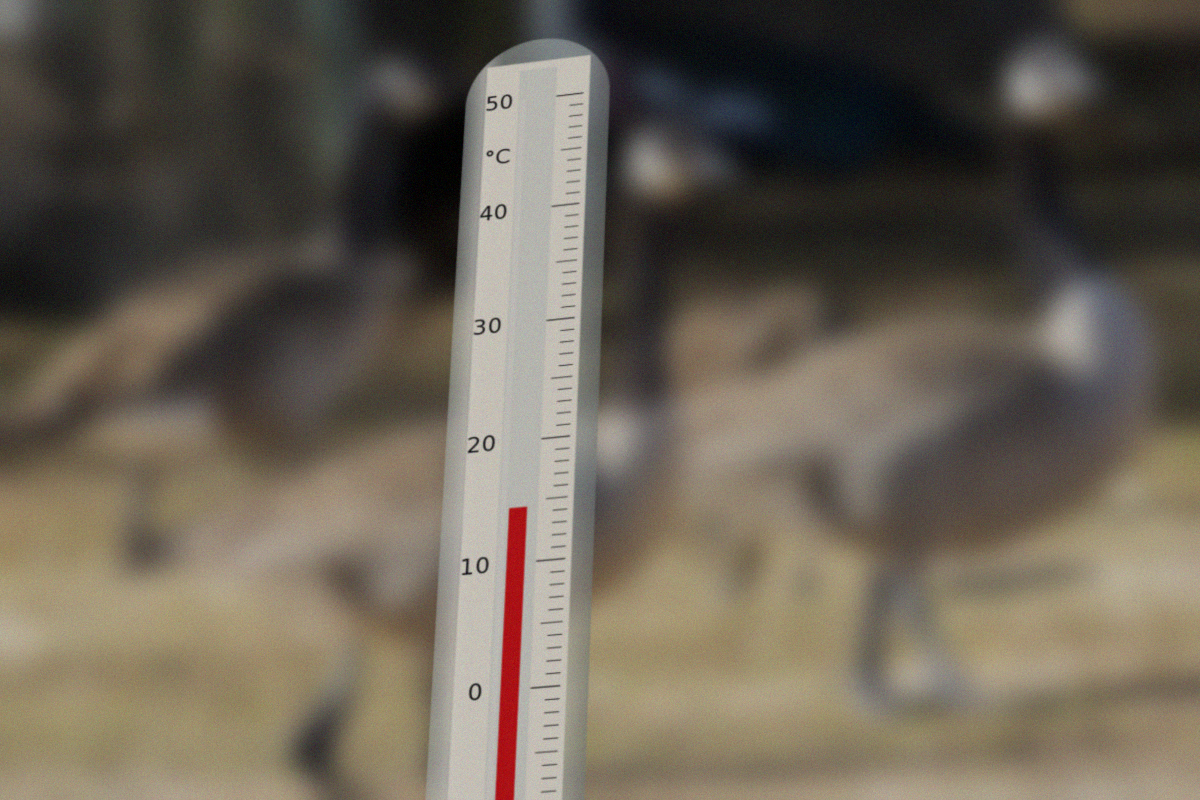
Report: **14.5** °C
